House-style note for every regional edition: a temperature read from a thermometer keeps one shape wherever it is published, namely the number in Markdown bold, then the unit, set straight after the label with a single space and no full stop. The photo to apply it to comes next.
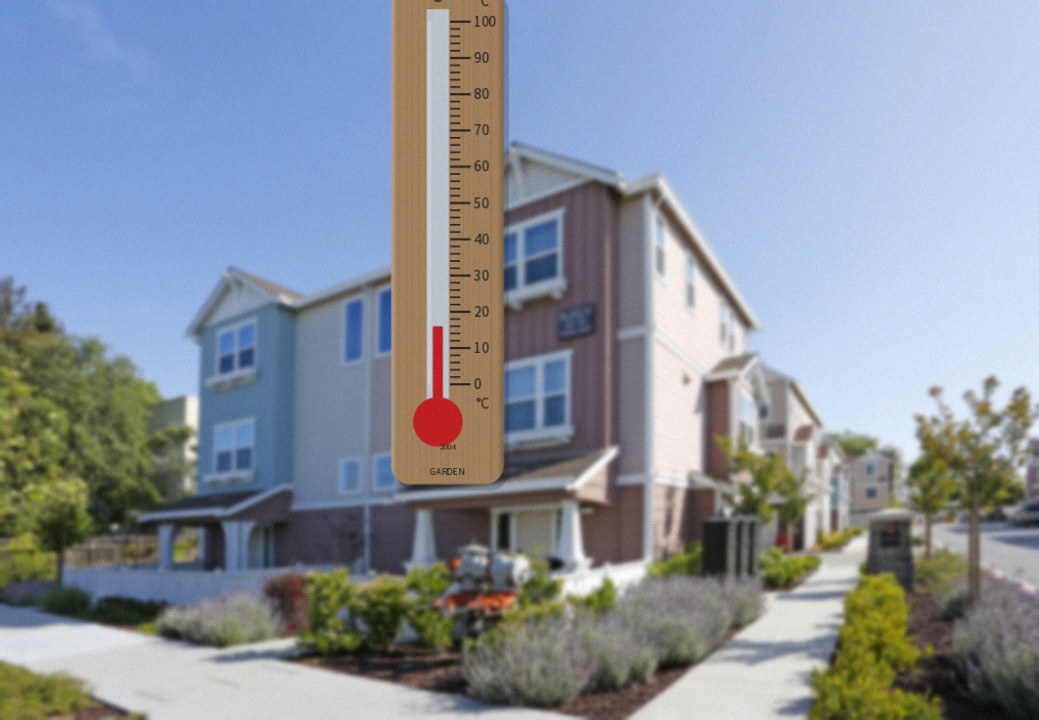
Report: **16** °C
